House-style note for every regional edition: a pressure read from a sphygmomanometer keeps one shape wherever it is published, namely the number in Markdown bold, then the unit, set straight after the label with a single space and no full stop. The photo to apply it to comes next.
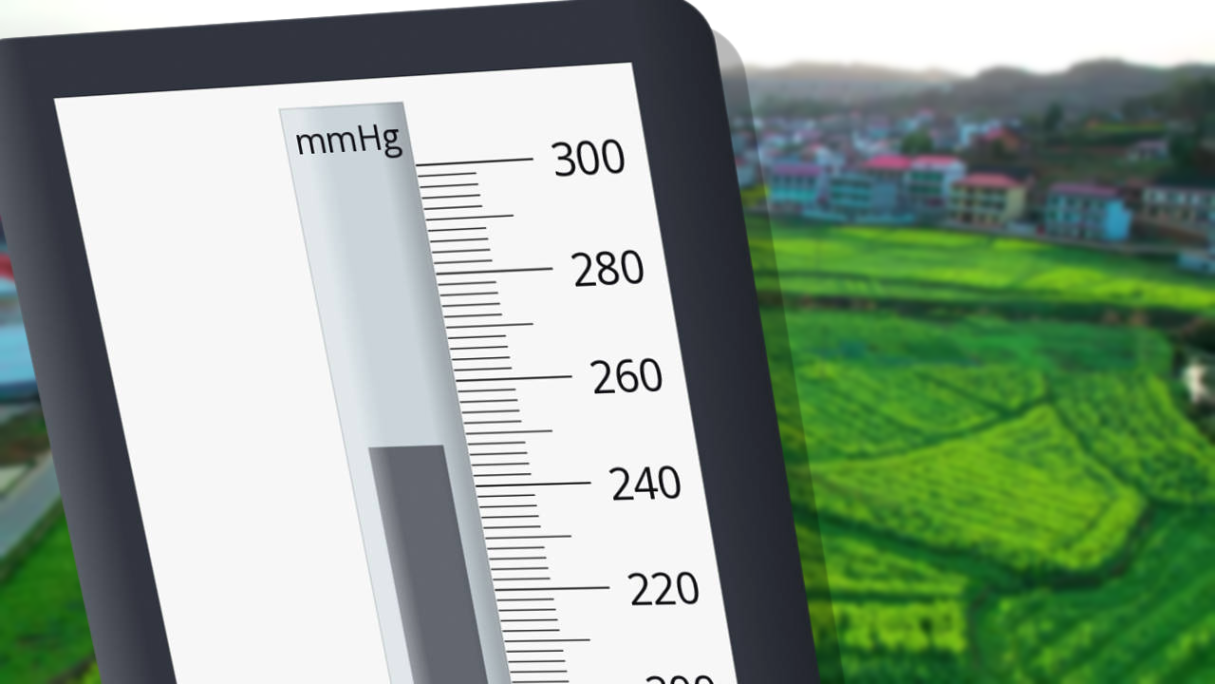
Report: **248** mmHg
